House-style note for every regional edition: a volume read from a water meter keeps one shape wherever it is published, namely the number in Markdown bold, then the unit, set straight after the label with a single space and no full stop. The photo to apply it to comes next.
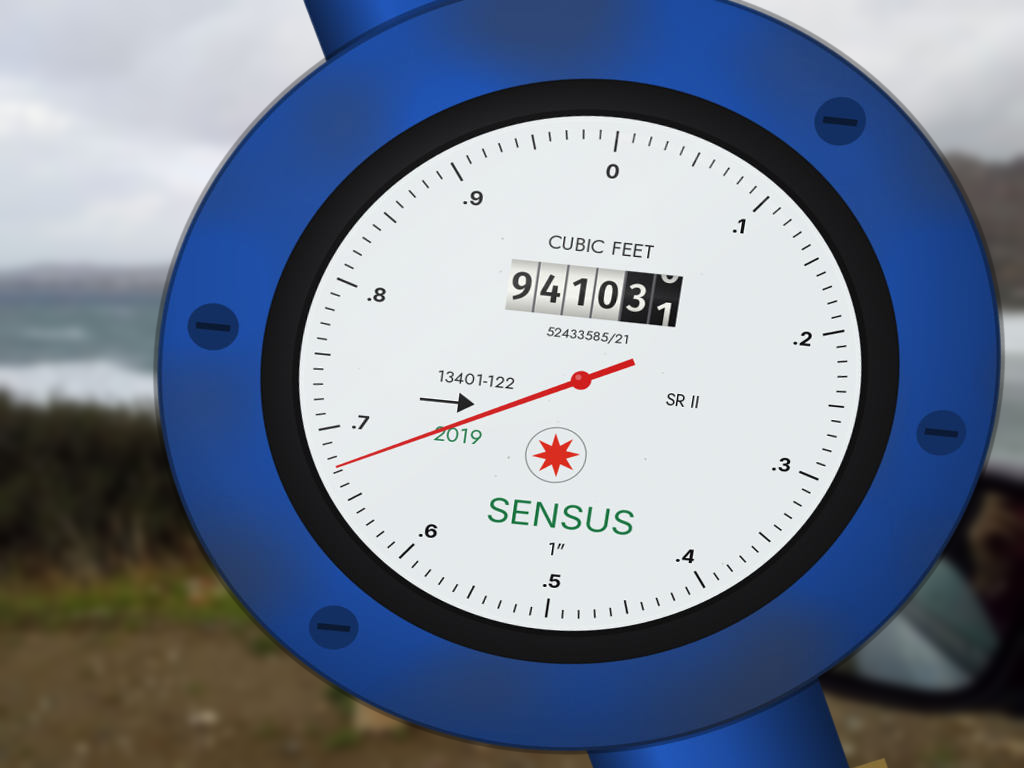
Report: **941030.67** ft³
